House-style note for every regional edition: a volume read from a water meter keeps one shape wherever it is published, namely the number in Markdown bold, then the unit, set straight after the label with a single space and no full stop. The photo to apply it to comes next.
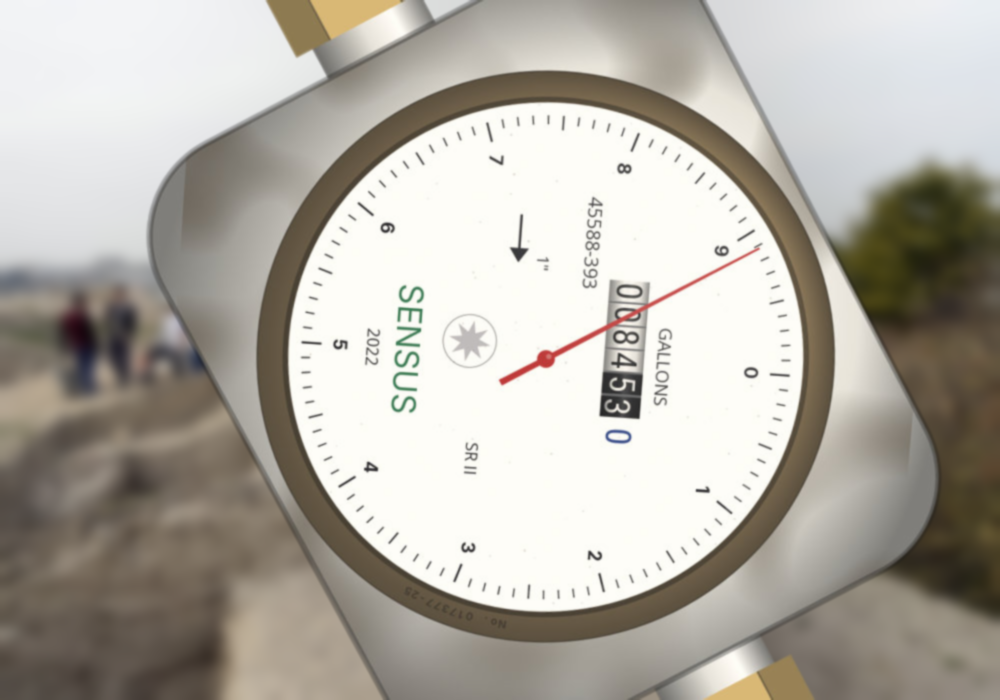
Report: **84529.1** gal
